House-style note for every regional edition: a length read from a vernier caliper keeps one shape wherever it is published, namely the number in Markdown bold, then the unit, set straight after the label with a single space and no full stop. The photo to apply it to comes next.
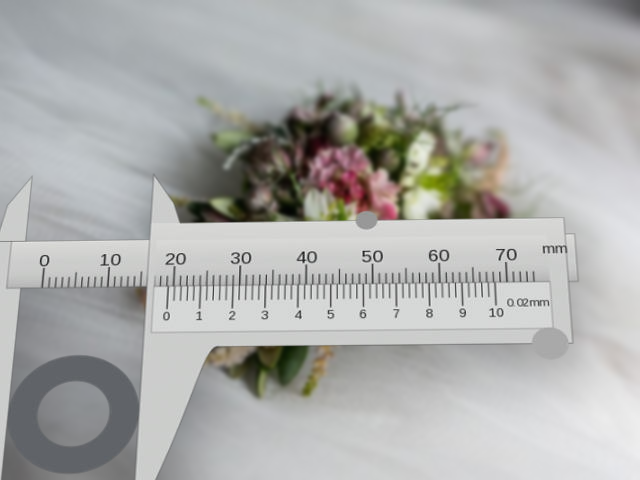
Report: **19.2** mm
